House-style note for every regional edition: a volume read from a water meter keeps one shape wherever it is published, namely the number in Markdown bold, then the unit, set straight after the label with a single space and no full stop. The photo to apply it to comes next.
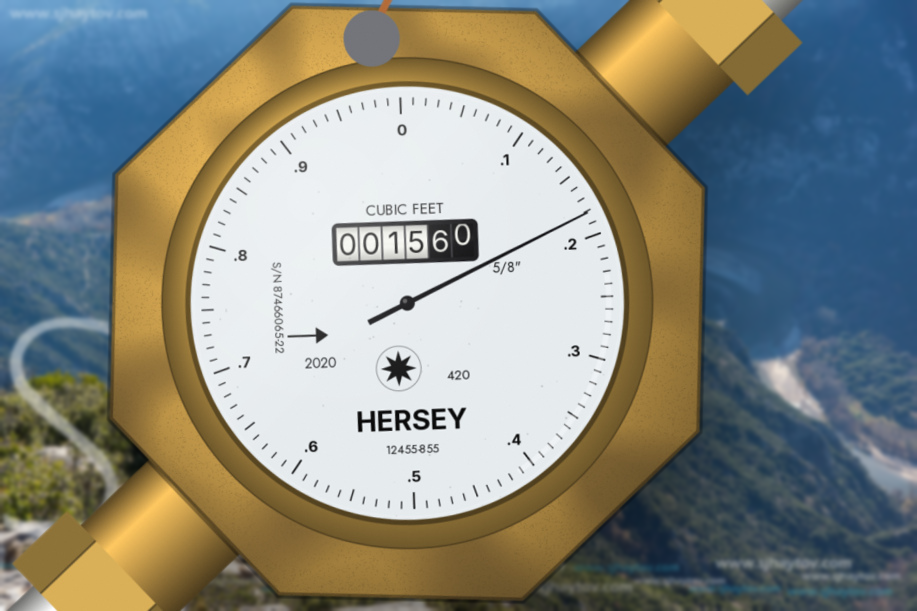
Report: **1560.18** ft³
